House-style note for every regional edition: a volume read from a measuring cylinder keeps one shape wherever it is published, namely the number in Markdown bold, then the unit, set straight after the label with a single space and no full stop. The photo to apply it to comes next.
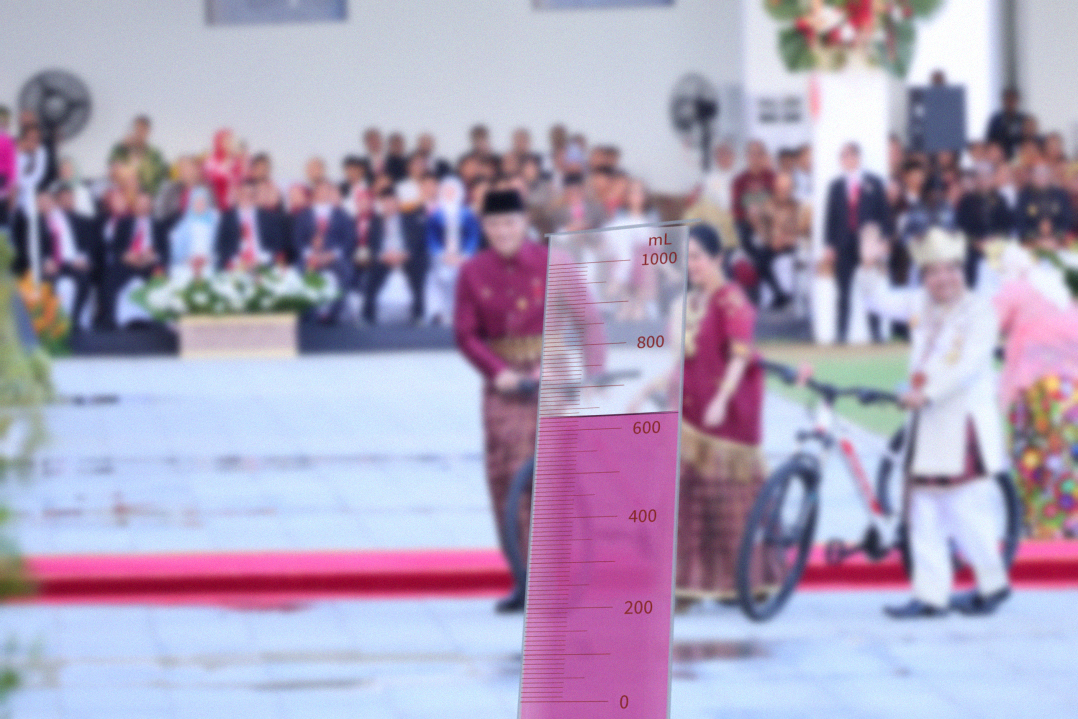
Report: **630** mL
